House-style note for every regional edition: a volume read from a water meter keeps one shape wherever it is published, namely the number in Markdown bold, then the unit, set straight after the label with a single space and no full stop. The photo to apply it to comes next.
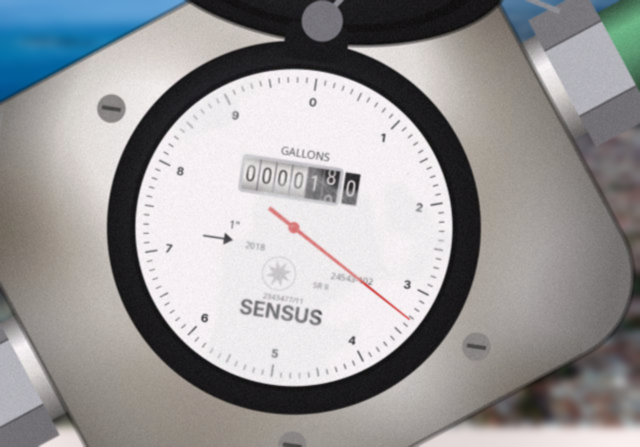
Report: **183.3** gal
